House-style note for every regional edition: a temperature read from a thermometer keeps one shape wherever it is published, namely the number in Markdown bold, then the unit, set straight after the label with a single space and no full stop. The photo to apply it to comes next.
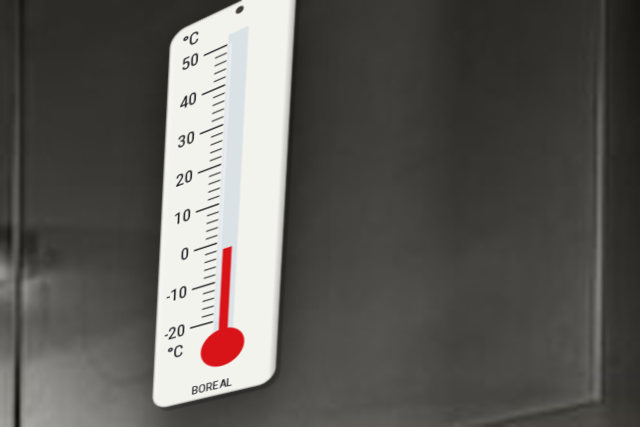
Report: **-2** °C
